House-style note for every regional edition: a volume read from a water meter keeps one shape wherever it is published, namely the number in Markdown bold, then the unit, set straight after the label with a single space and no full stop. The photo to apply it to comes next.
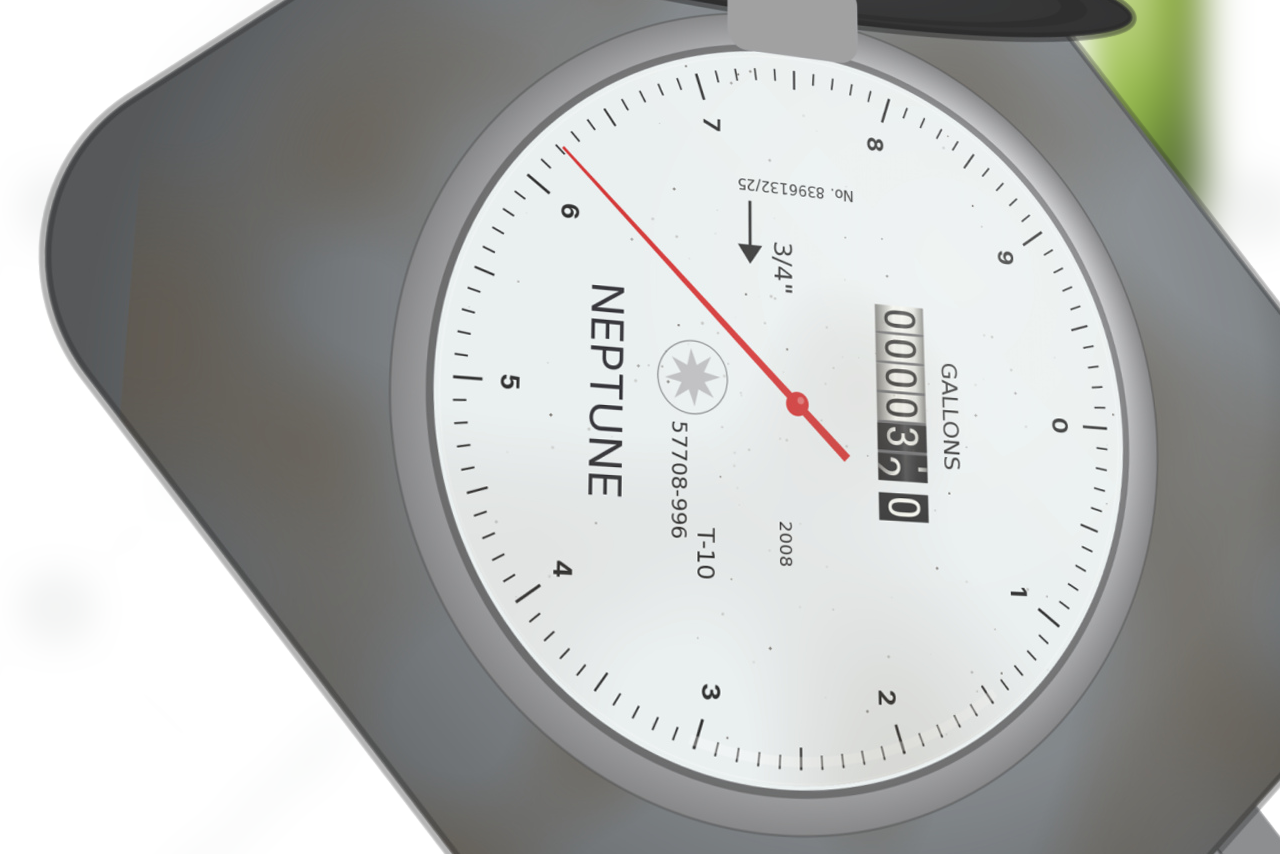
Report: **316.2** gal
